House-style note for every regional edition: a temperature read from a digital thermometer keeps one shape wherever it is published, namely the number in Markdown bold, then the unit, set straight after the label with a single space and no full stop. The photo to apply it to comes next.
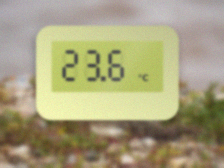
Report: **23.6** °C
